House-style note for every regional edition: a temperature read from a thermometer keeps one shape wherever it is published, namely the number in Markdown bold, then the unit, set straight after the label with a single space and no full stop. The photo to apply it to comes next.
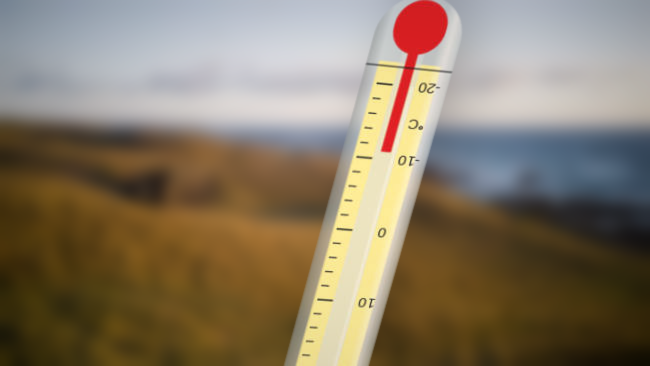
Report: **-11** °C
